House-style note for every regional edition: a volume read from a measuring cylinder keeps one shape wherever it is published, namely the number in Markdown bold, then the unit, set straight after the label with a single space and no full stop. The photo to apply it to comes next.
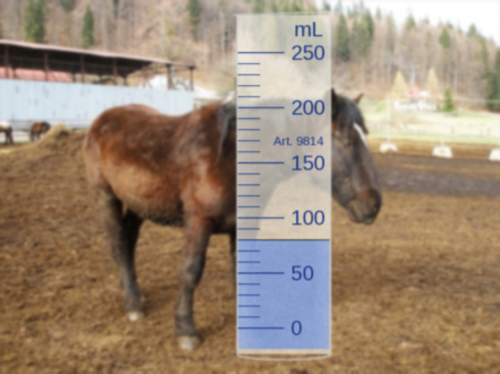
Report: **80** mL
